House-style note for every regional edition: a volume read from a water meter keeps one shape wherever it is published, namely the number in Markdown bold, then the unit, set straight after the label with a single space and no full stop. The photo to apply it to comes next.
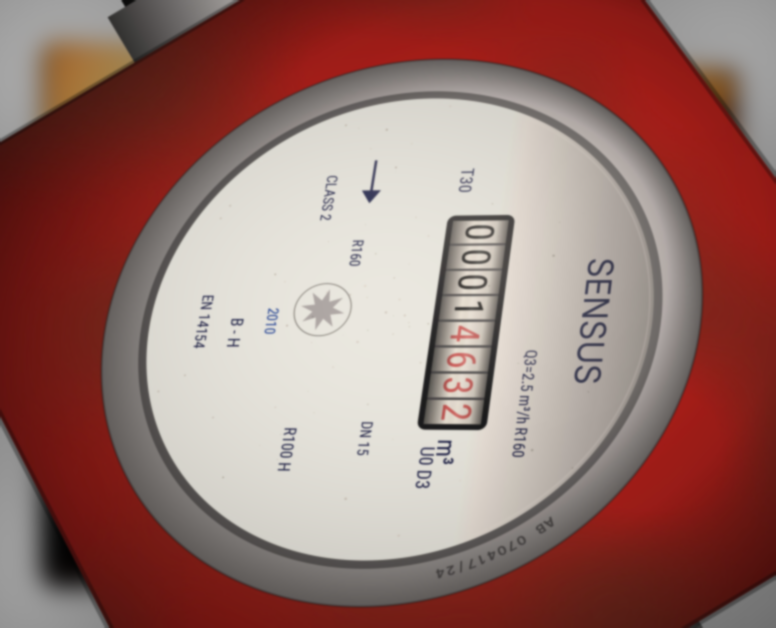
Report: **1.4632** m³
